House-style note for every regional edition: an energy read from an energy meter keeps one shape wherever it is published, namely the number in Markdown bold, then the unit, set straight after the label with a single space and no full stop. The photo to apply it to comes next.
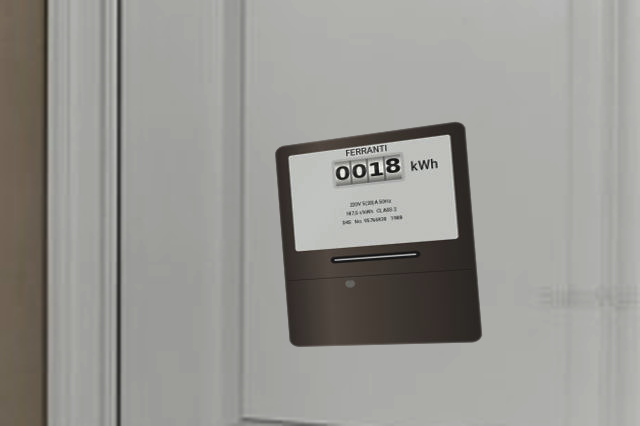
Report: **18** kWh
